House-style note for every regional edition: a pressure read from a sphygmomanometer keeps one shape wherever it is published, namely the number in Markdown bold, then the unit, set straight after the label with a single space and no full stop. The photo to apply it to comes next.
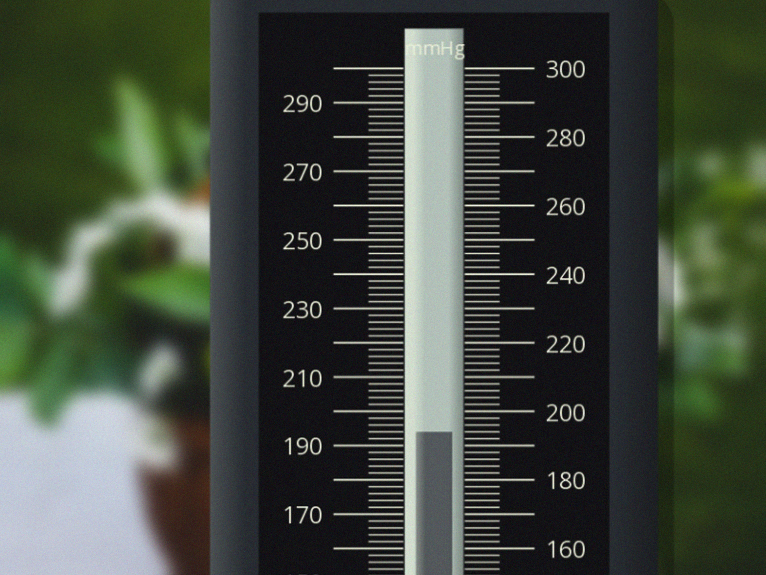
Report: **194** mmHg
